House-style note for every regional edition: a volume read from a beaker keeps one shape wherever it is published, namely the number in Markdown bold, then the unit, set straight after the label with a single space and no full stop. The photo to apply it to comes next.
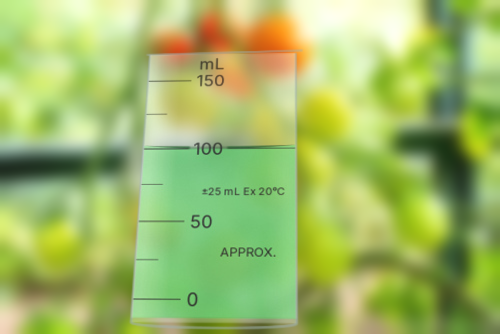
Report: **100** mL
